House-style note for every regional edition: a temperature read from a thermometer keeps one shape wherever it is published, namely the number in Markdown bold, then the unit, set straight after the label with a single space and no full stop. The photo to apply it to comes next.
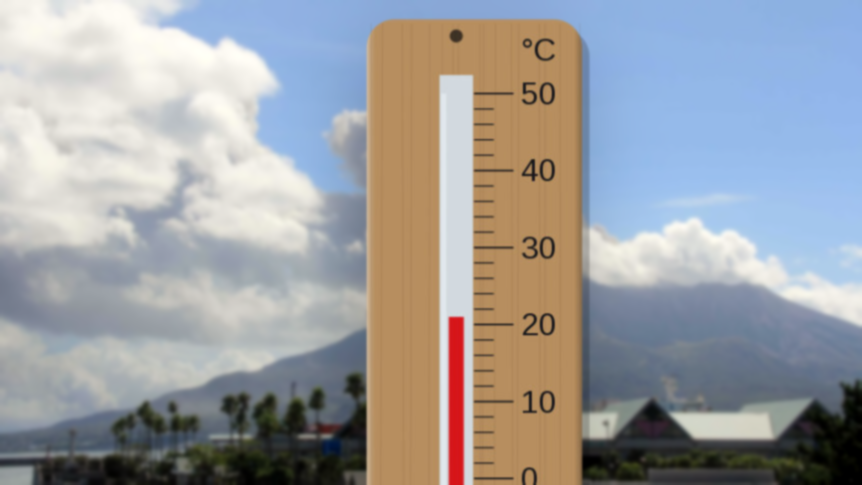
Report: **21** °C
